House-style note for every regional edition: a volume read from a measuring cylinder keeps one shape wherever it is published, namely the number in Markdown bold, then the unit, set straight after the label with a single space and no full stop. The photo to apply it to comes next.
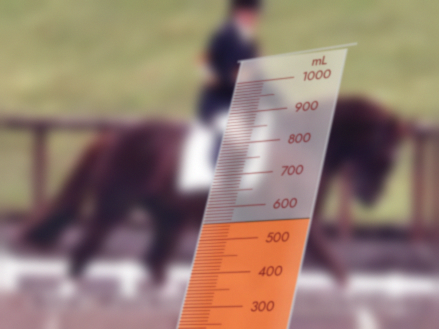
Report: **550** mL
